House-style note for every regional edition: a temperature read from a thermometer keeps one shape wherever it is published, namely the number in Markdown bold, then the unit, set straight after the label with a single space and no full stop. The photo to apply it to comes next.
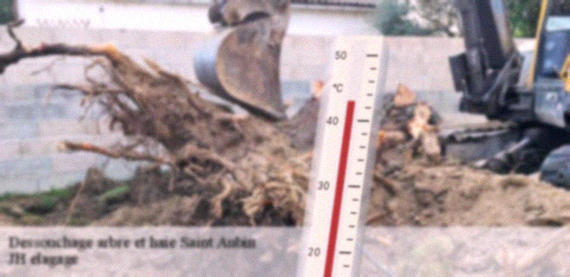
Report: **43** °C
